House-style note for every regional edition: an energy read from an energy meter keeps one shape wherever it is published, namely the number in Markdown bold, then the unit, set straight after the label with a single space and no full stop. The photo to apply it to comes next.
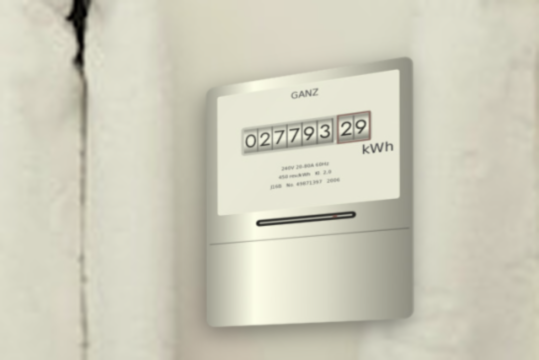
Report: **27793.29** kWh
